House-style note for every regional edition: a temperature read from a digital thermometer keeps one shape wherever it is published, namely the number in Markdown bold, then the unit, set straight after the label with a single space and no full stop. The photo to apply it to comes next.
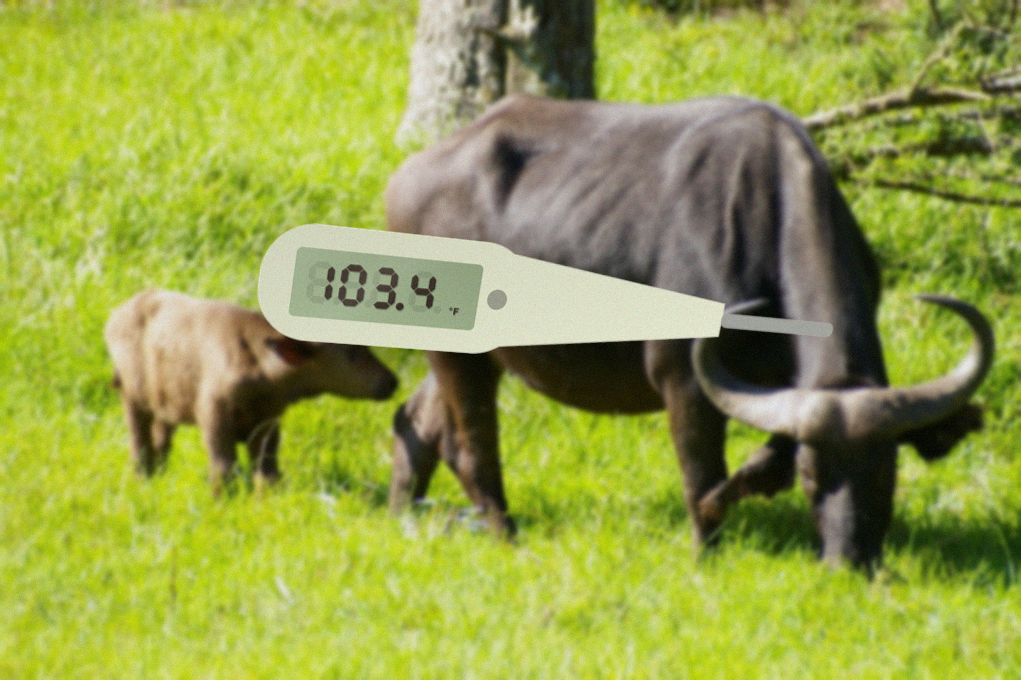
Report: **103.4** °F
